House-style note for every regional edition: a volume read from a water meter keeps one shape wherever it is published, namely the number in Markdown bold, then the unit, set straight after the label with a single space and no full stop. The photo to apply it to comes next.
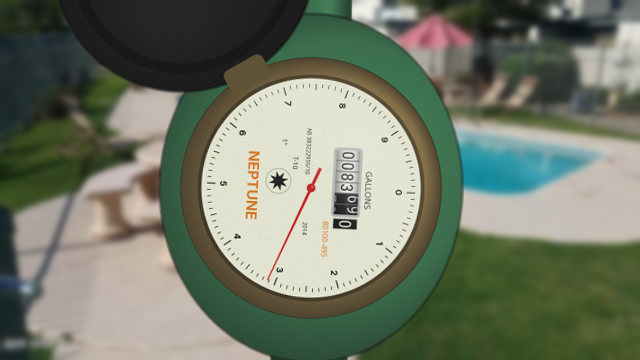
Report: **83693.1** gal
